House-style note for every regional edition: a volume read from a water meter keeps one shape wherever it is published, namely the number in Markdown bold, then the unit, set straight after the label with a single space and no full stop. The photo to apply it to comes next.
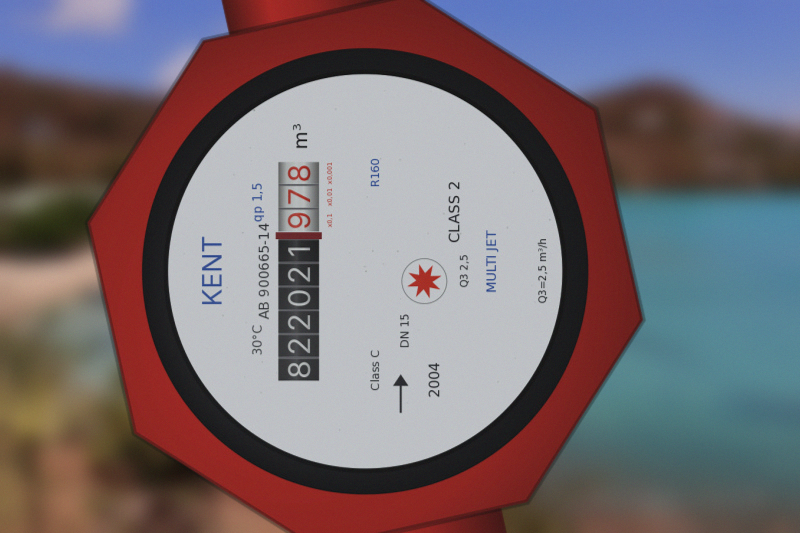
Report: **822021.978** m³
